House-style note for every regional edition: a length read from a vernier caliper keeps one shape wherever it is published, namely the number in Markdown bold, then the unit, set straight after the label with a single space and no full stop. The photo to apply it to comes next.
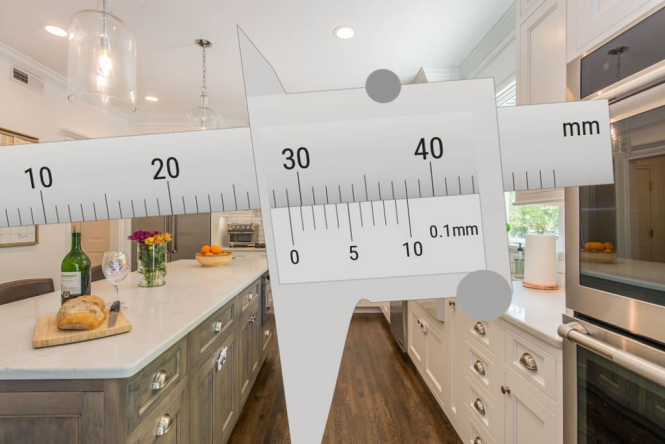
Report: **29.0** mm
